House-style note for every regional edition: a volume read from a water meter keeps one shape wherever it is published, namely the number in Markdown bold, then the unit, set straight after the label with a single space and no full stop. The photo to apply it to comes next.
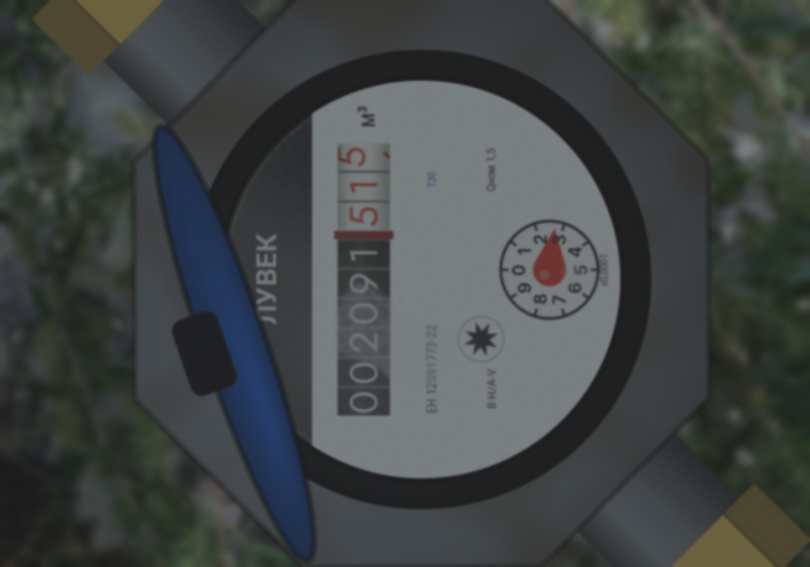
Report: **2091.5152** m³
